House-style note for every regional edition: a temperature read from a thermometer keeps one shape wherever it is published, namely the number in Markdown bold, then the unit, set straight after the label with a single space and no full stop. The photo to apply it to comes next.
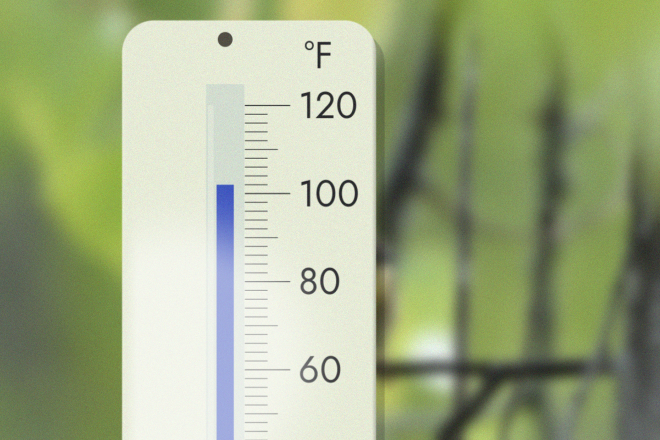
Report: **102** °F
